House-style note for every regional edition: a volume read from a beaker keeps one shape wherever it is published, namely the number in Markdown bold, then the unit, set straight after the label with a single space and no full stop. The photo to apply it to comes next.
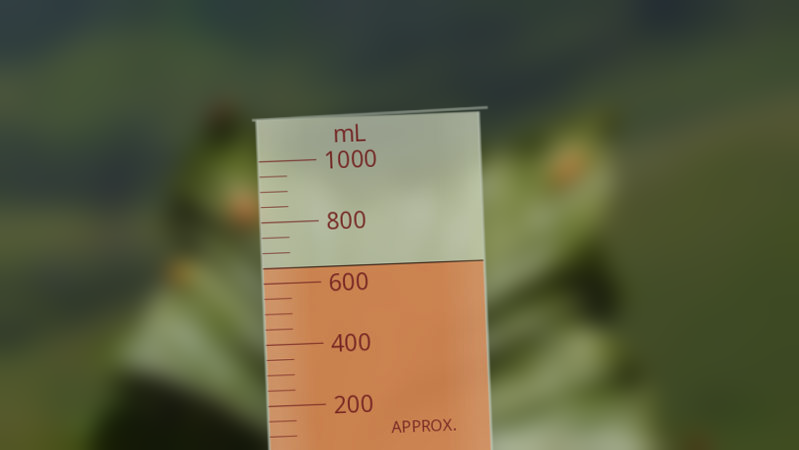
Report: **650** mL
